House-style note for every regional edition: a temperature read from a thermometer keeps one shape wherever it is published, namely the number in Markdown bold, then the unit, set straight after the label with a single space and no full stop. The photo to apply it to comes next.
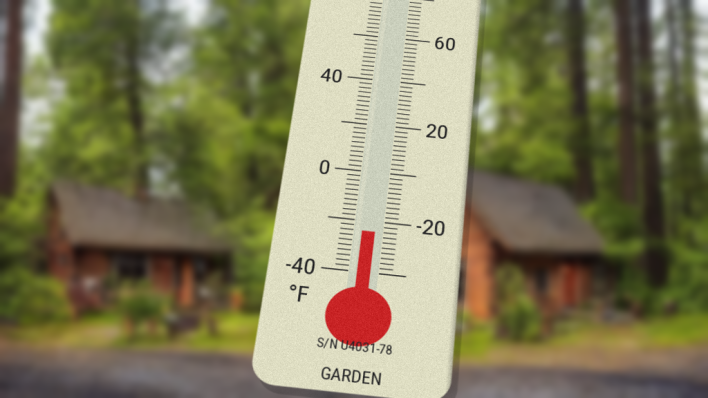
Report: **-24** °F
